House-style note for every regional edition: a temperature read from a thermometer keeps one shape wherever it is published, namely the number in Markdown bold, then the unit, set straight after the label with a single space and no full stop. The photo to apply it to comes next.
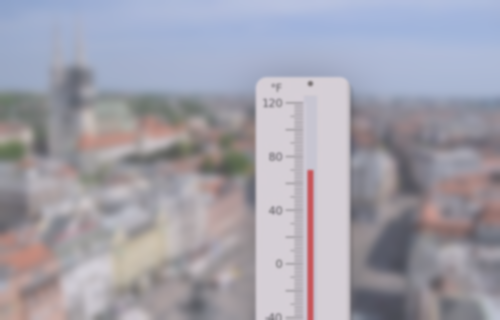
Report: **70** °F
